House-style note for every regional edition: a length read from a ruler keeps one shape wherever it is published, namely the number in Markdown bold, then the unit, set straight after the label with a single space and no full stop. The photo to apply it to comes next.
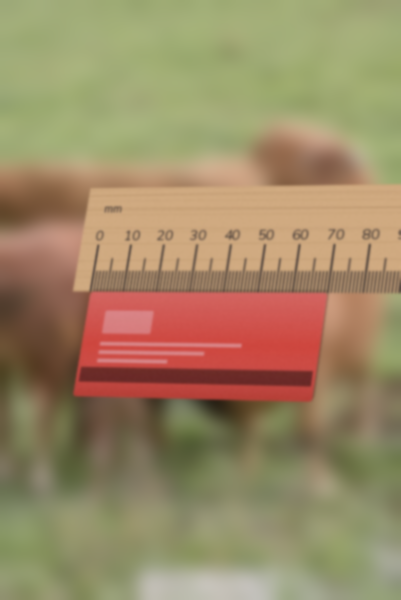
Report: **70** mm
